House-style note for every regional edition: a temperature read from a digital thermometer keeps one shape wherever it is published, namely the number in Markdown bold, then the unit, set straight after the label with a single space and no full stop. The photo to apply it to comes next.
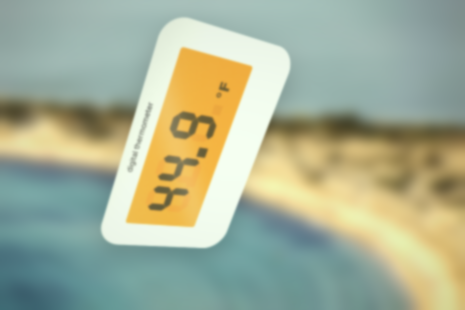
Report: **44.9** °F
